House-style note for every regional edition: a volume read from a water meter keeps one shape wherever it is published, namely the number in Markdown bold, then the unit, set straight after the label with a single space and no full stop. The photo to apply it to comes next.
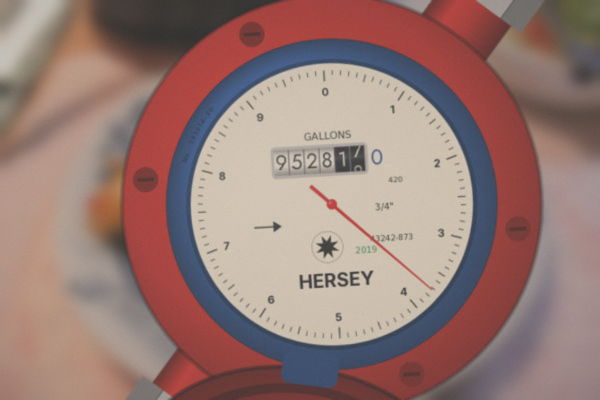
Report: **9528173.7** gal
